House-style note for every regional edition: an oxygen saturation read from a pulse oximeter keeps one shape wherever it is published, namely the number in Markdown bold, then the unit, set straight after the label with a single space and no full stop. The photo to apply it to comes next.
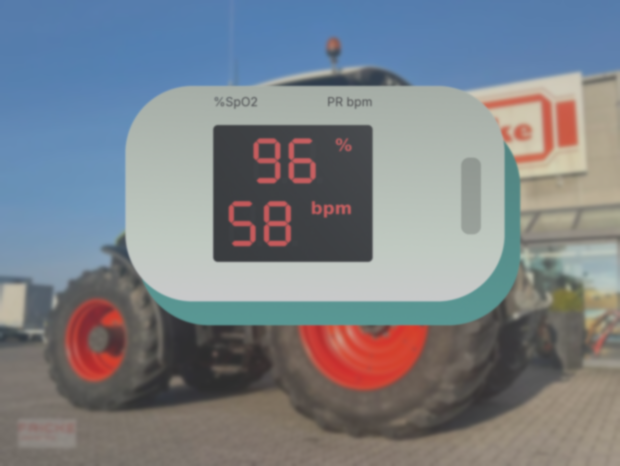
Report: **96** %
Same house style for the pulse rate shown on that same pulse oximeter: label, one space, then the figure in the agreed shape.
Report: **58** bpm
